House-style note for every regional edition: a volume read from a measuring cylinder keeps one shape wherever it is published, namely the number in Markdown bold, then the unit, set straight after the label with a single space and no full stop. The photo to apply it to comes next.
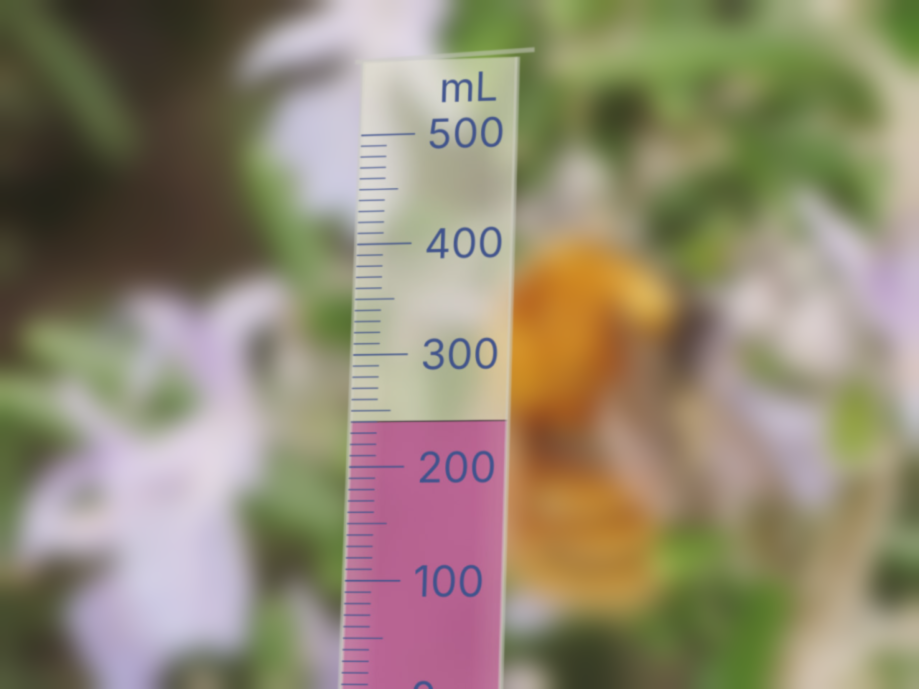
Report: **240** mL
